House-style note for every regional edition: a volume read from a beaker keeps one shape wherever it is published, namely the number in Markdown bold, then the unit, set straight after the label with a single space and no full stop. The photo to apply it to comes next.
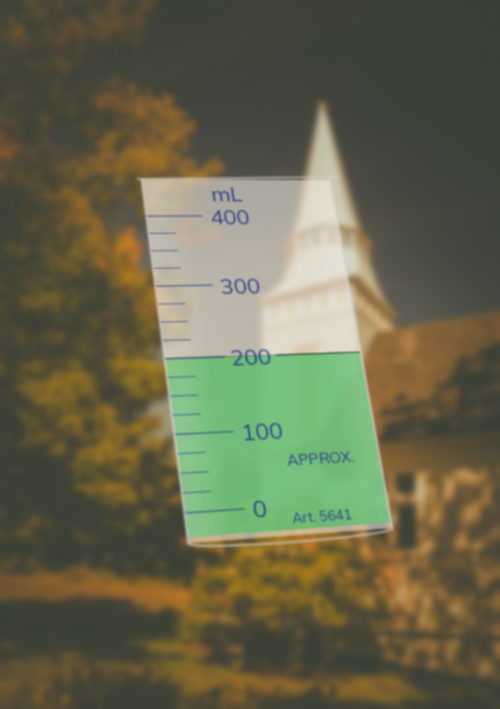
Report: **200** mL
